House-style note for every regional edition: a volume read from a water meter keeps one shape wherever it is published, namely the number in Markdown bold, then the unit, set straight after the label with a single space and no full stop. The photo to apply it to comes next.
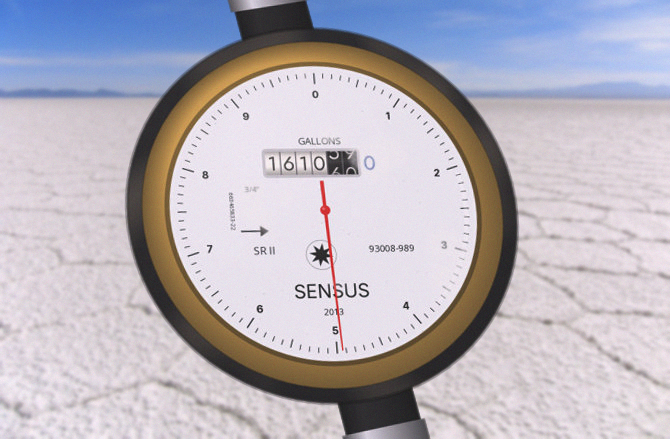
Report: **1610594.9** gal
